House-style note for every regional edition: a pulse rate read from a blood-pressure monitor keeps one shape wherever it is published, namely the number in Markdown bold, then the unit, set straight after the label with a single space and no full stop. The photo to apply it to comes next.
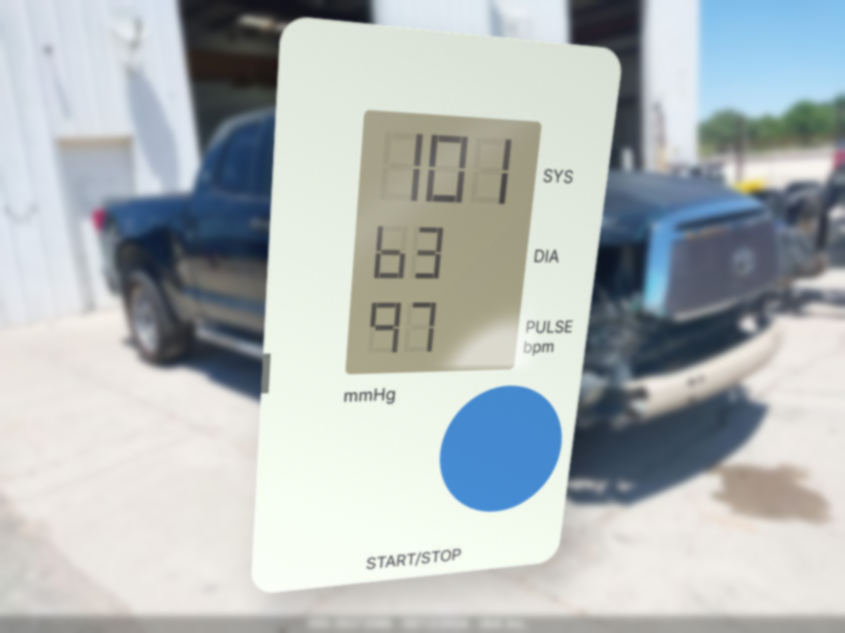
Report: **97** bpm
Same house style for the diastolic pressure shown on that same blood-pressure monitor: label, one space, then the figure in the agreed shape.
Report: **63** mmHg
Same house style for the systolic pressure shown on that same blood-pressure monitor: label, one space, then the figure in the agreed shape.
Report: **101** mmHg
